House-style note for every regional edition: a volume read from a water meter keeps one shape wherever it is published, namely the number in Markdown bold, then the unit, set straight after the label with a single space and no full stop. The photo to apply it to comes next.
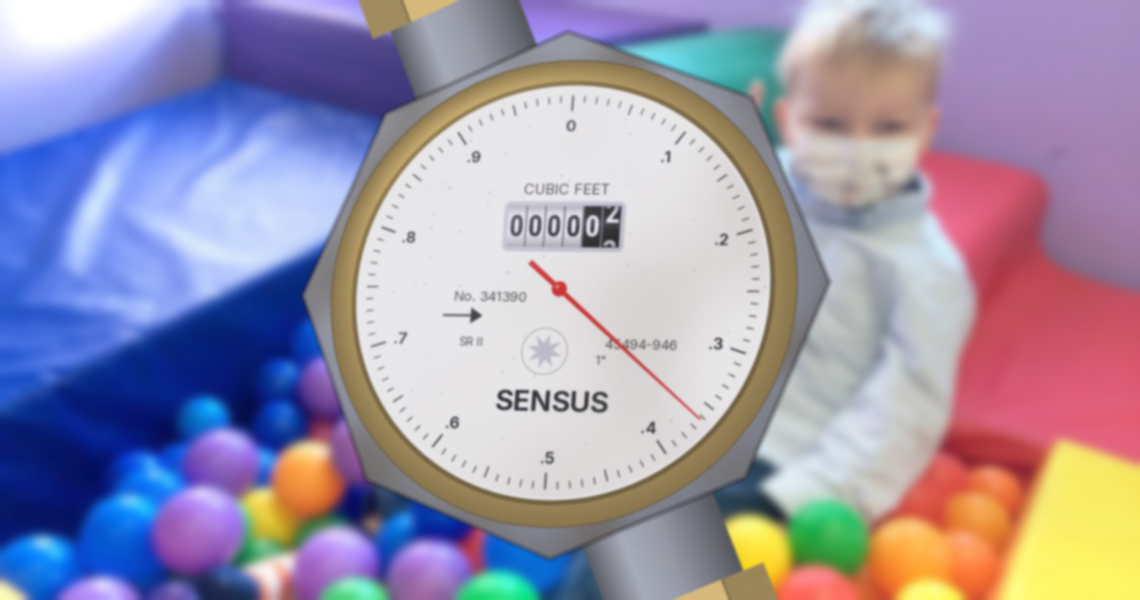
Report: **2.36** ft³
